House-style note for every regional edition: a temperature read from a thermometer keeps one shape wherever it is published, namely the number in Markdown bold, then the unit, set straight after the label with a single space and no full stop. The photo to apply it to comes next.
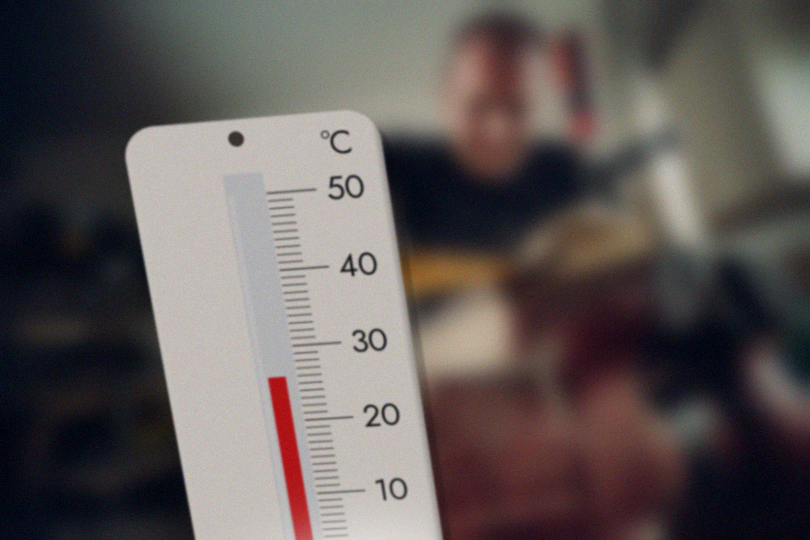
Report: **26** °C
